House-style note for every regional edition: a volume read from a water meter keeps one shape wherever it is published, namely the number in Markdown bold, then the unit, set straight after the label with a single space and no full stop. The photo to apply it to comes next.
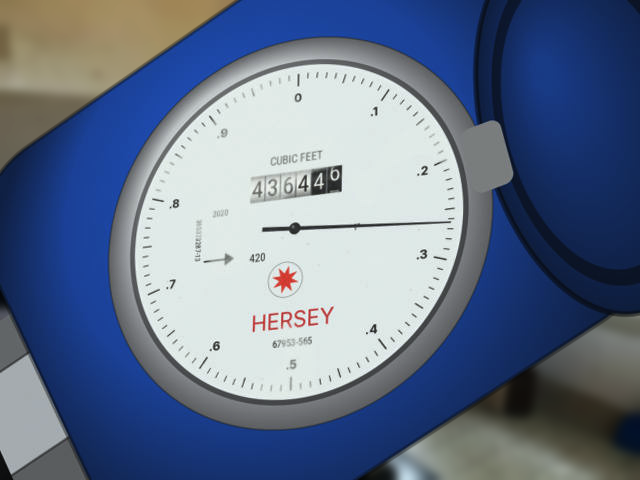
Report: **436446.26** ft³
